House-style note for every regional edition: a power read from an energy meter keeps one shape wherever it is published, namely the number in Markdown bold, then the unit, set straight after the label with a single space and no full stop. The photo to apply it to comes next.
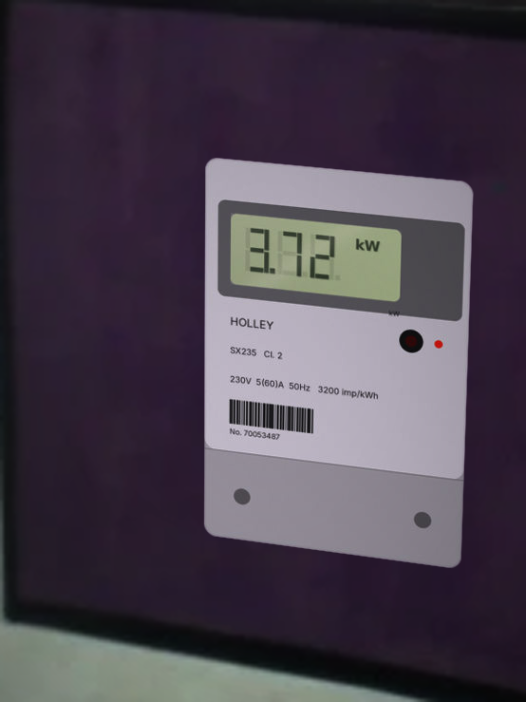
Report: **3.72** kW
